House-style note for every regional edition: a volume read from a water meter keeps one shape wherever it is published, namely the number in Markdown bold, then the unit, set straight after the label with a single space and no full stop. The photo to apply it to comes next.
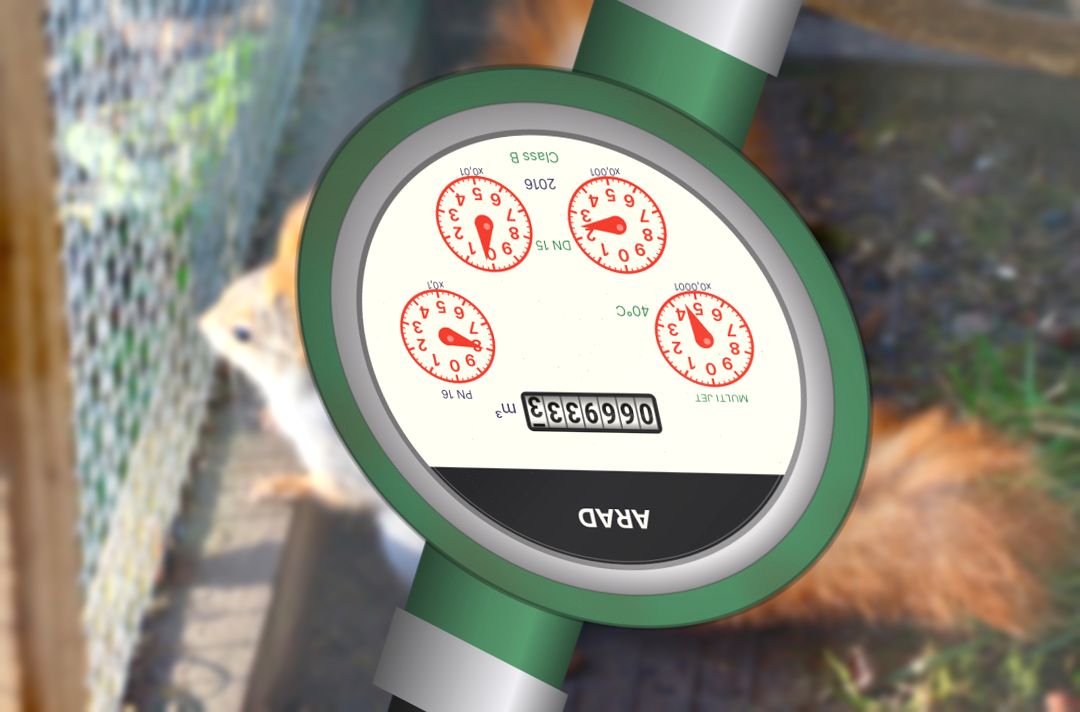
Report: **669332.8024** m³
